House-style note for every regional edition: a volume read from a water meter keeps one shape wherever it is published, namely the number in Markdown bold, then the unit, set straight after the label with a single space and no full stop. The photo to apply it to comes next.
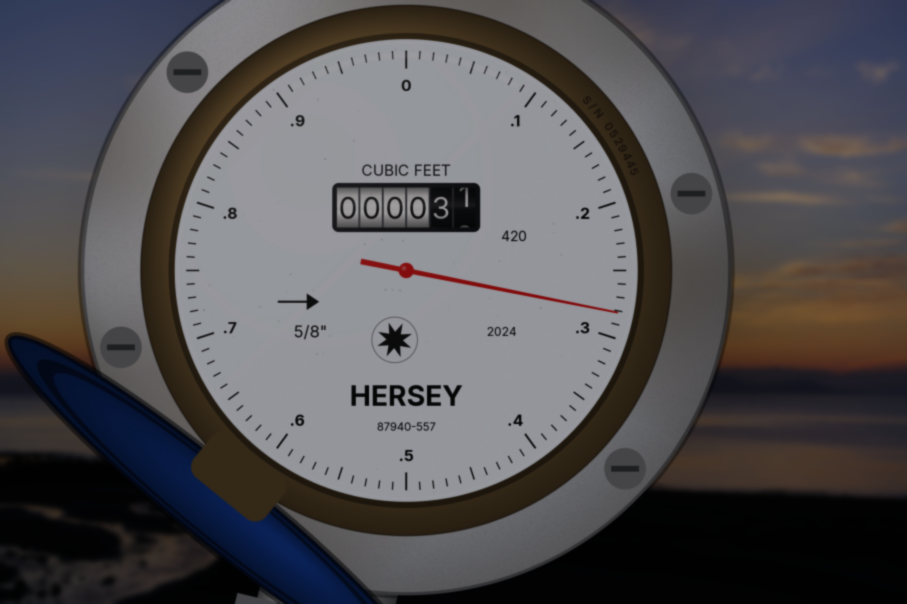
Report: **31.28** ft³
